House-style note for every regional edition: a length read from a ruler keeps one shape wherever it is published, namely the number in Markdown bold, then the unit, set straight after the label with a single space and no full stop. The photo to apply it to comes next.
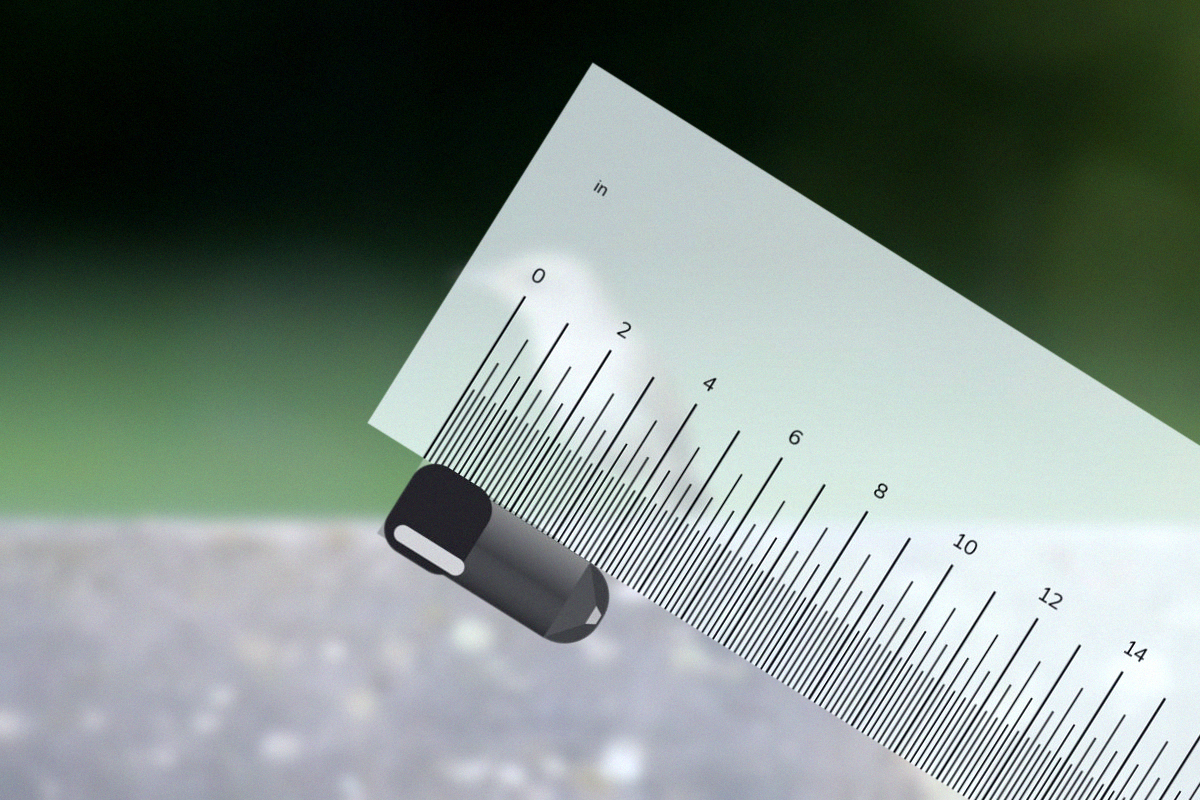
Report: **4.625** in
